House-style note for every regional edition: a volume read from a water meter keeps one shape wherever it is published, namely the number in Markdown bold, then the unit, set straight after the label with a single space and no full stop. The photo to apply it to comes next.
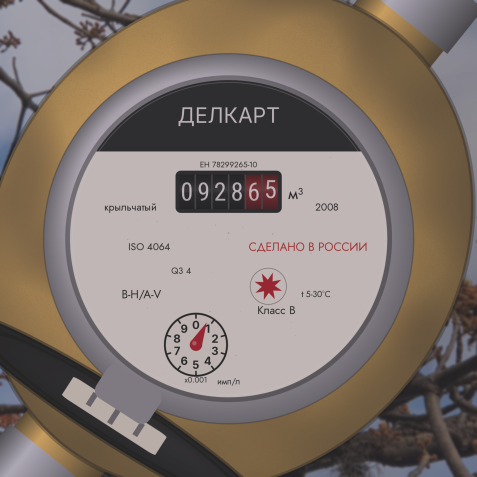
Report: **928.650** m³
